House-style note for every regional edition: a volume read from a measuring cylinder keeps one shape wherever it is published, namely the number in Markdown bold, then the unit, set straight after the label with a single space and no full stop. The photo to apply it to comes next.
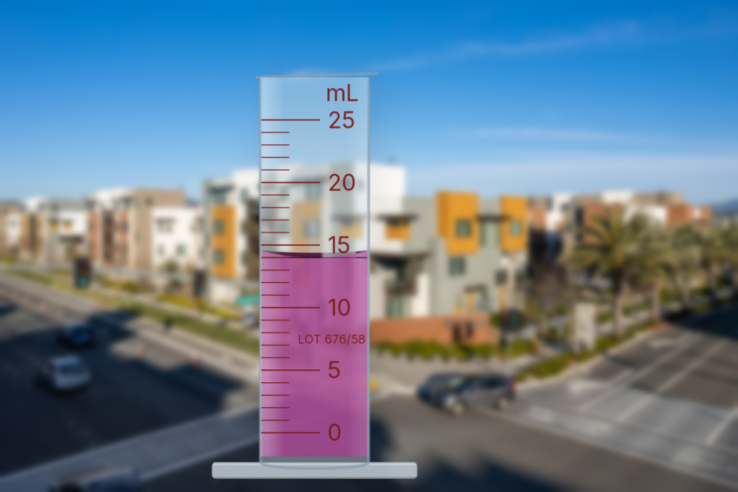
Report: **14** mL
